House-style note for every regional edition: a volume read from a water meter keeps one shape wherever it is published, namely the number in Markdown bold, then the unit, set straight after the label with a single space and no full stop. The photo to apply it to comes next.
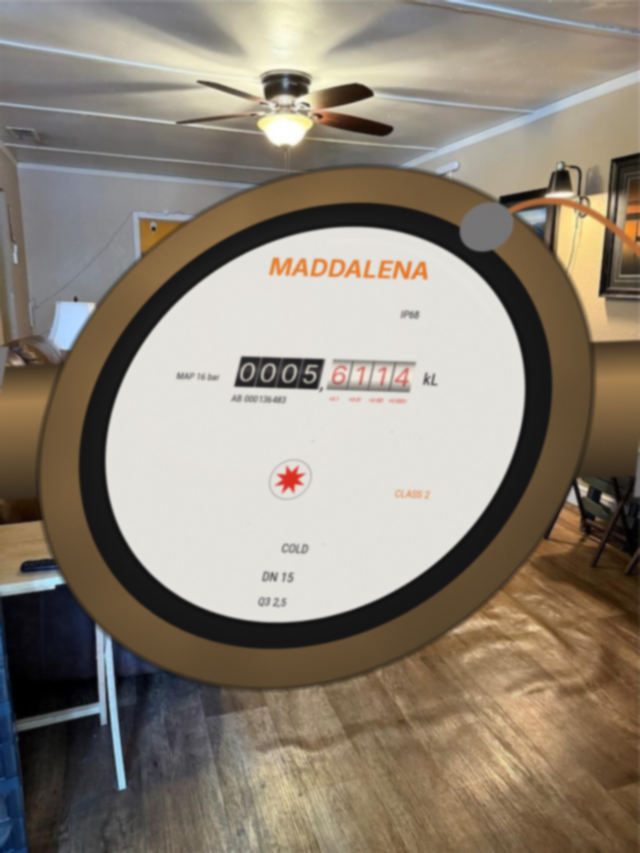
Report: **5.6114** kL
